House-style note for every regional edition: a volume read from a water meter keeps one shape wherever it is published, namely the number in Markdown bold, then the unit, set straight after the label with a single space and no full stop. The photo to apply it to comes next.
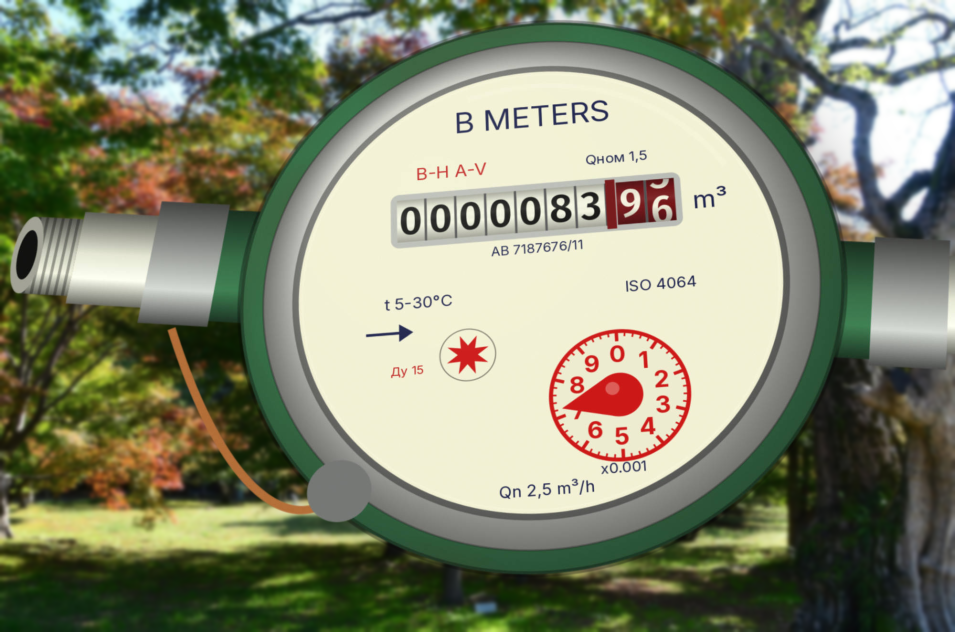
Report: **83.957** m³
